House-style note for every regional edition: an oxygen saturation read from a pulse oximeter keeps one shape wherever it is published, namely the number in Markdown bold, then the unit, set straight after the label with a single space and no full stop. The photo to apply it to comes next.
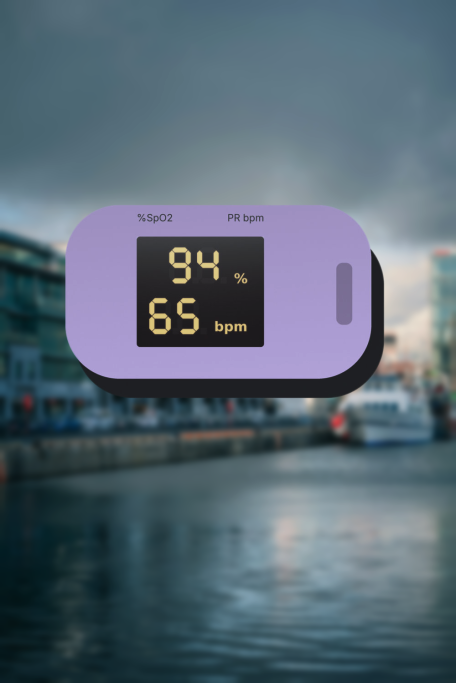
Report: **94** %
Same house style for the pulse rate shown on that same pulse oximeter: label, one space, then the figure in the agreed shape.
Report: **65** bpm
